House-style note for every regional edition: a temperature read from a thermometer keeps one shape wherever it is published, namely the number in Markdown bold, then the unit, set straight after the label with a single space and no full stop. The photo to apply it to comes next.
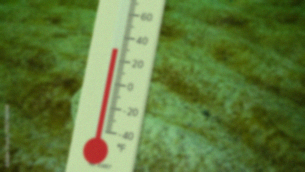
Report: **30** °F
